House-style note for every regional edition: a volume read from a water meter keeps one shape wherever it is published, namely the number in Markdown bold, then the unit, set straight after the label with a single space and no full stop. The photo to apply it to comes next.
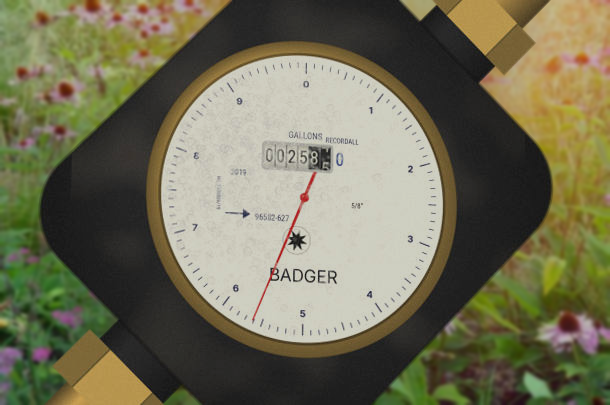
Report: **25845.6** gal
